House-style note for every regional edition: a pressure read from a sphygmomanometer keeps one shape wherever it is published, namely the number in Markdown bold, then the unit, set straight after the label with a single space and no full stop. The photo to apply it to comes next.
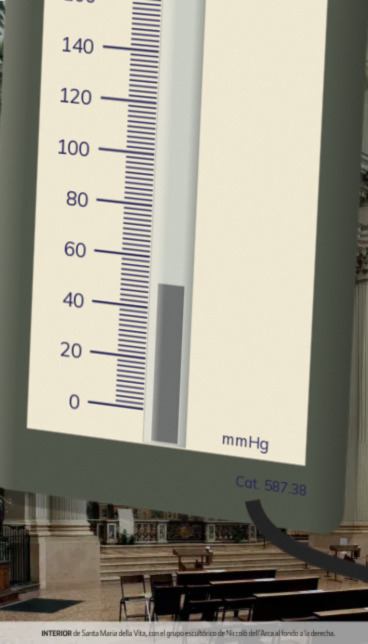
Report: **50** mmHg
